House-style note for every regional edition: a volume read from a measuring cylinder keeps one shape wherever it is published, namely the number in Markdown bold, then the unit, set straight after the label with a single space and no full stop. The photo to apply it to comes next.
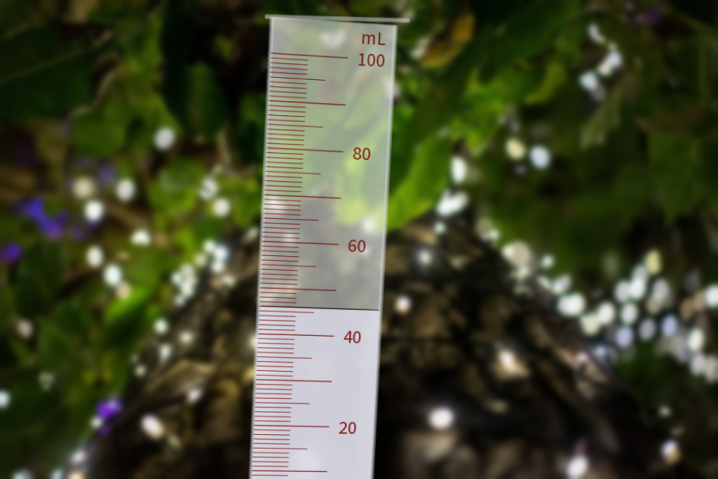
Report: **46** mL
